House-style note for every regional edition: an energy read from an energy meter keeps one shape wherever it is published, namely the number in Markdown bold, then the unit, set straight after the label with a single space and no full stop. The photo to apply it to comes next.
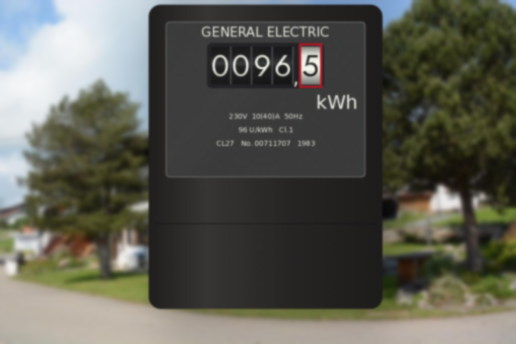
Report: **96.5** kWh
